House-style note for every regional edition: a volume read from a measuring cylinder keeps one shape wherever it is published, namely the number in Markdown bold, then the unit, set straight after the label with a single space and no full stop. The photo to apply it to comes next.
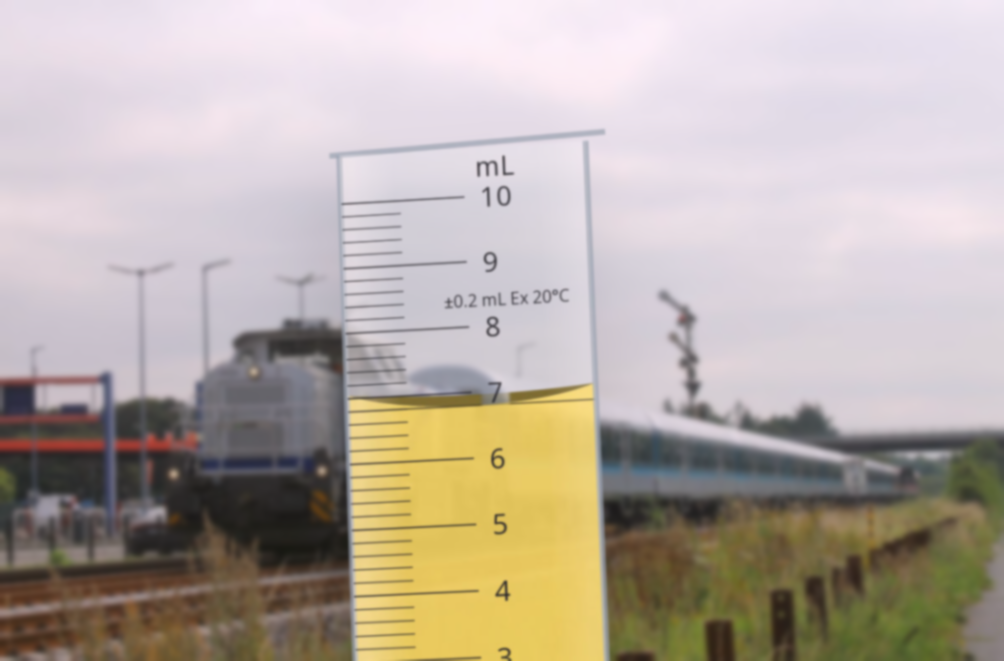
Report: **6.8** mL
